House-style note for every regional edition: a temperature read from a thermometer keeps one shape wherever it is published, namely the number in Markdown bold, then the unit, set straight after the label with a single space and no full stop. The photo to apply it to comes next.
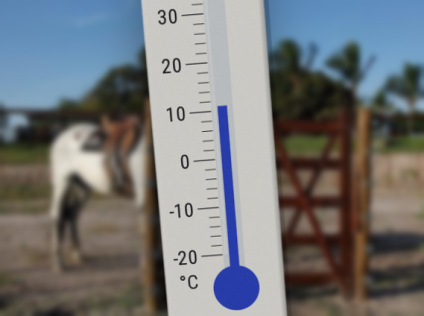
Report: **11** °C
